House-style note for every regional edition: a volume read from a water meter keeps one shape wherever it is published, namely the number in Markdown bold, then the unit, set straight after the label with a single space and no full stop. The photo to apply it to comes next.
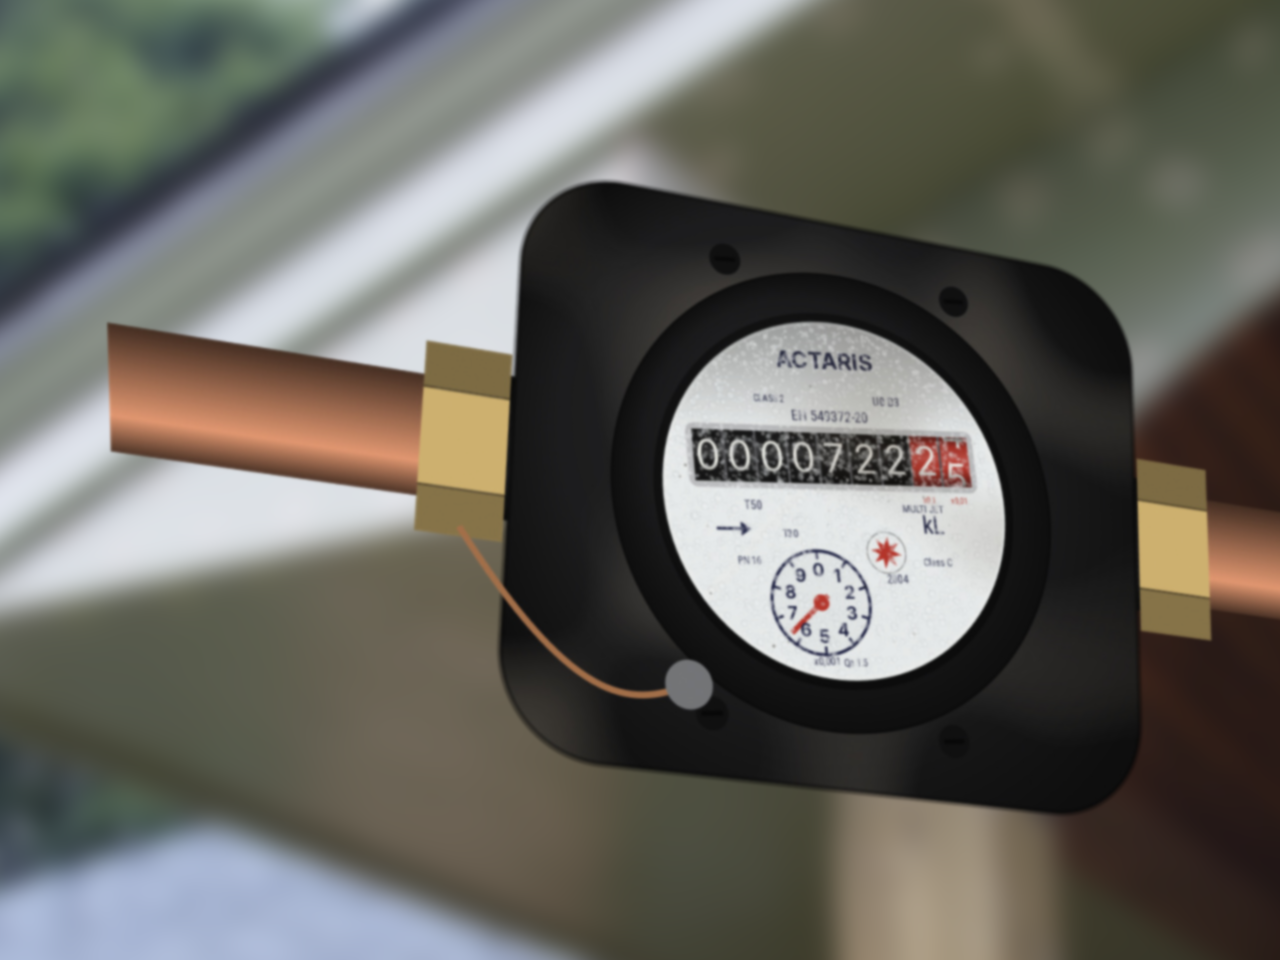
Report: **722.246** kL
